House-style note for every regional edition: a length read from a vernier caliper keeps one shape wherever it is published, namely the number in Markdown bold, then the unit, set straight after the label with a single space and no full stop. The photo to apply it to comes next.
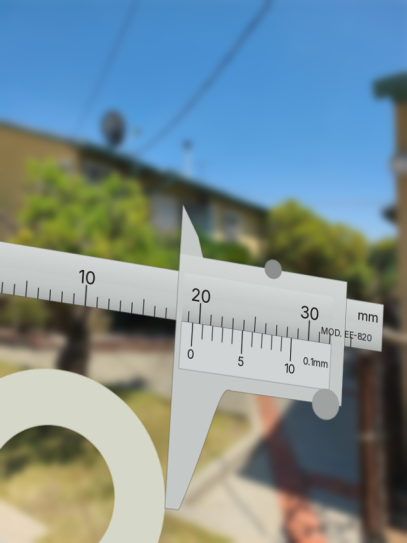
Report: **19.4** mm
